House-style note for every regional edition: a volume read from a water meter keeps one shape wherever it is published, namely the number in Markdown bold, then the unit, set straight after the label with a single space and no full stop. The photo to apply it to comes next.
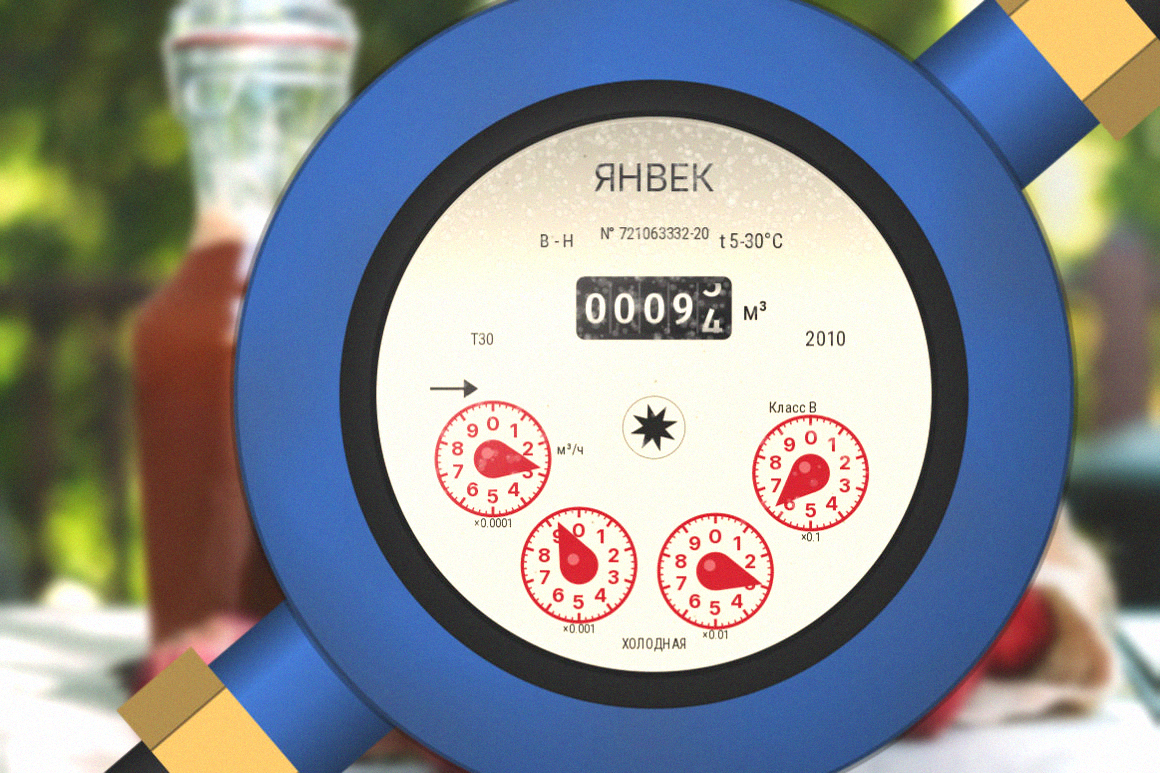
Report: **93.6292** m³
